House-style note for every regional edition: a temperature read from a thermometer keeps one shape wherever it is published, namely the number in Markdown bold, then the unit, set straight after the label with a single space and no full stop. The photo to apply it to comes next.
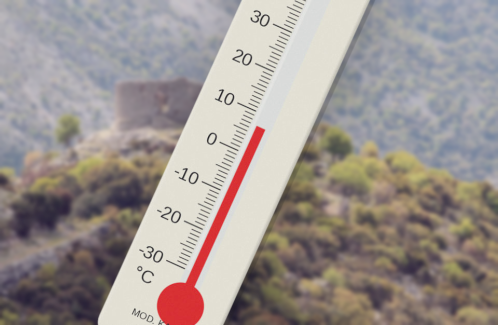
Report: **7** °C
